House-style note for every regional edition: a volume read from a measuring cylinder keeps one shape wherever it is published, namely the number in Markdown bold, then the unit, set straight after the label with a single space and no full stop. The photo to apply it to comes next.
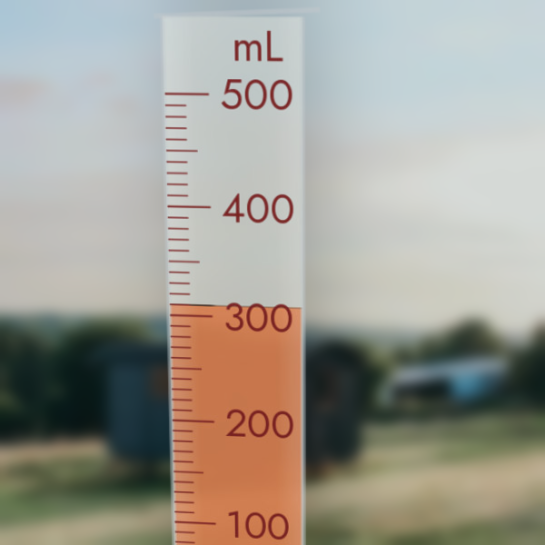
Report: **310** mL
